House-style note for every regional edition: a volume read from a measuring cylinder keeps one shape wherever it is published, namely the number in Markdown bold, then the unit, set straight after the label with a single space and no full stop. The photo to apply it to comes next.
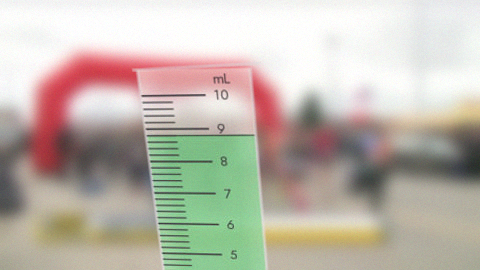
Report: **8.8** mL
